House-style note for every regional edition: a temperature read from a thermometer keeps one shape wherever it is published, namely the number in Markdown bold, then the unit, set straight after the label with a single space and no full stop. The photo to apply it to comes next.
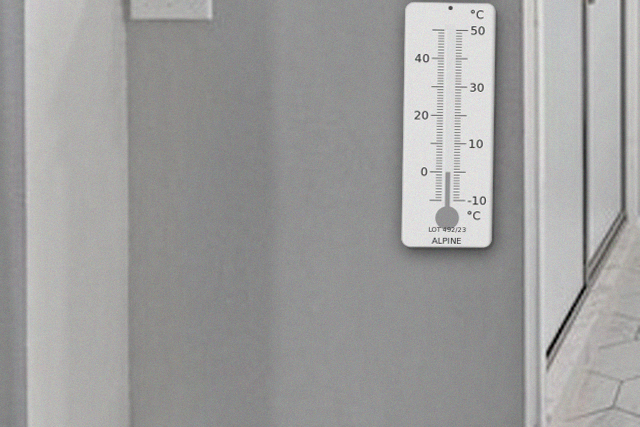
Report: **0** °C
